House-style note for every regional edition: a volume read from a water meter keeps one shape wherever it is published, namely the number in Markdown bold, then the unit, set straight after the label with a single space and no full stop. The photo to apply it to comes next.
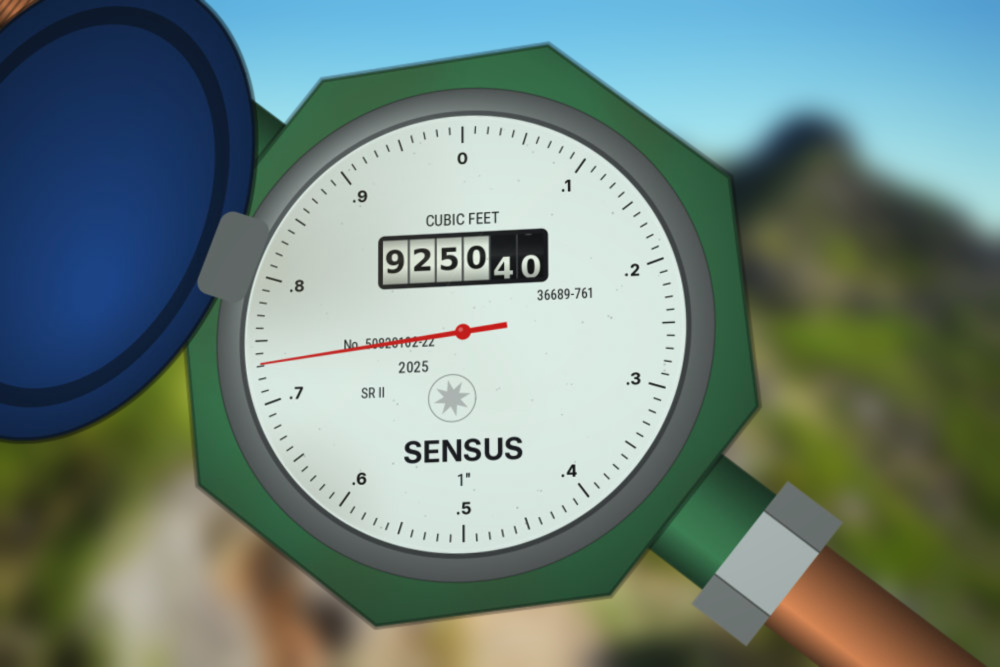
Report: **925039.73** ft³
